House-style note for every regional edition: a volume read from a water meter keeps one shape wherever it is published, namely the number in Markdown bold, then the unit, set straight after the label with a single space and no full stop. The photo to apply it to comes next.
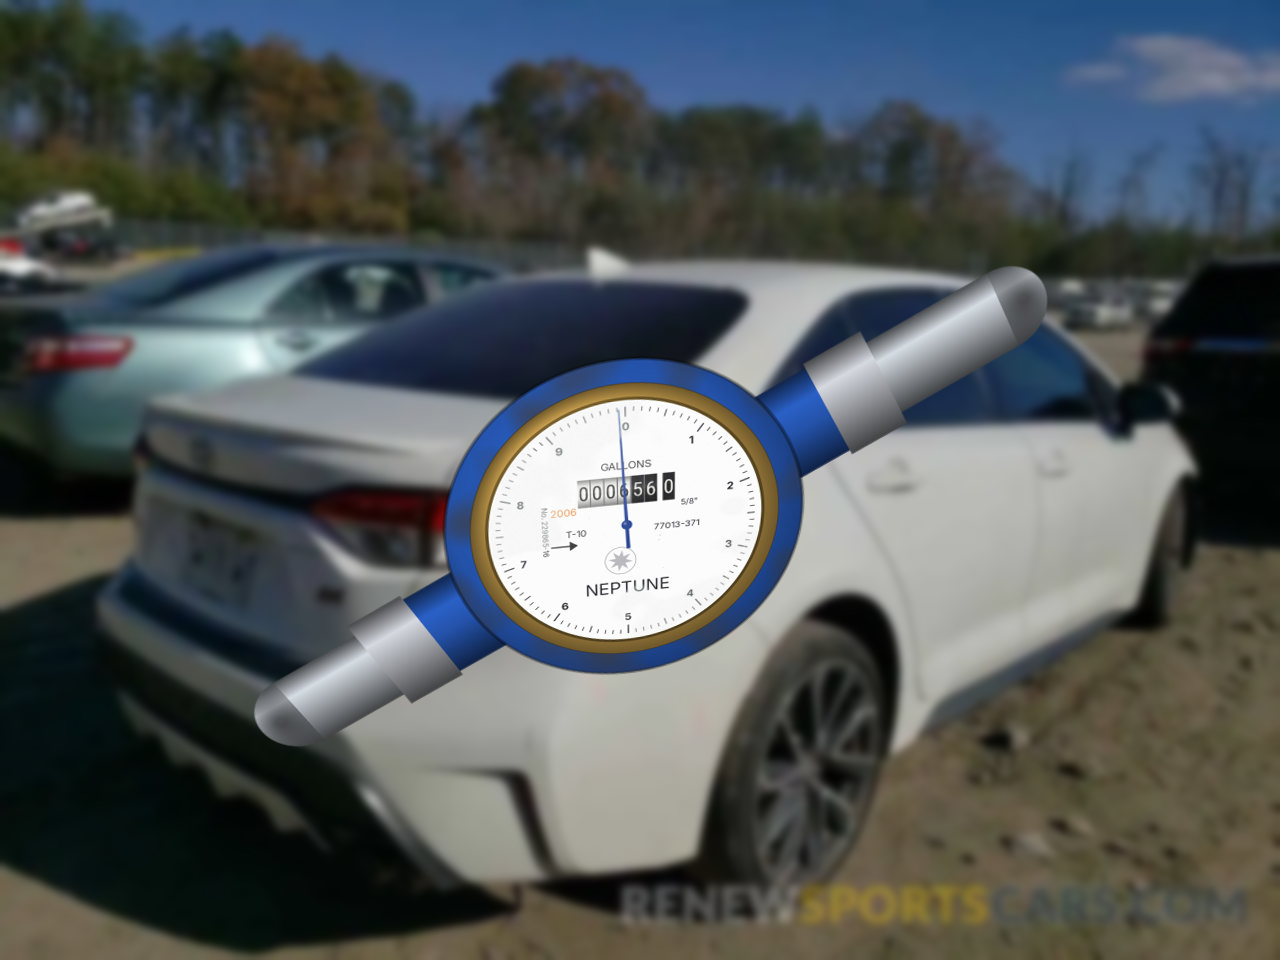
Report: **6559.9** gal
